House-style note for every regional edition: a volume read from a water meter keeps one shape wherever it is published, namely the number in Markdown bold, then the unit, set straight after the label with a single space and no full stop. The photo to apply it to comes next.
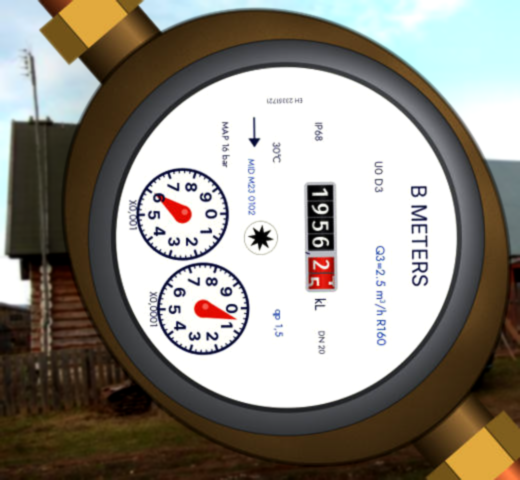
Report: **1956.2460** kL
